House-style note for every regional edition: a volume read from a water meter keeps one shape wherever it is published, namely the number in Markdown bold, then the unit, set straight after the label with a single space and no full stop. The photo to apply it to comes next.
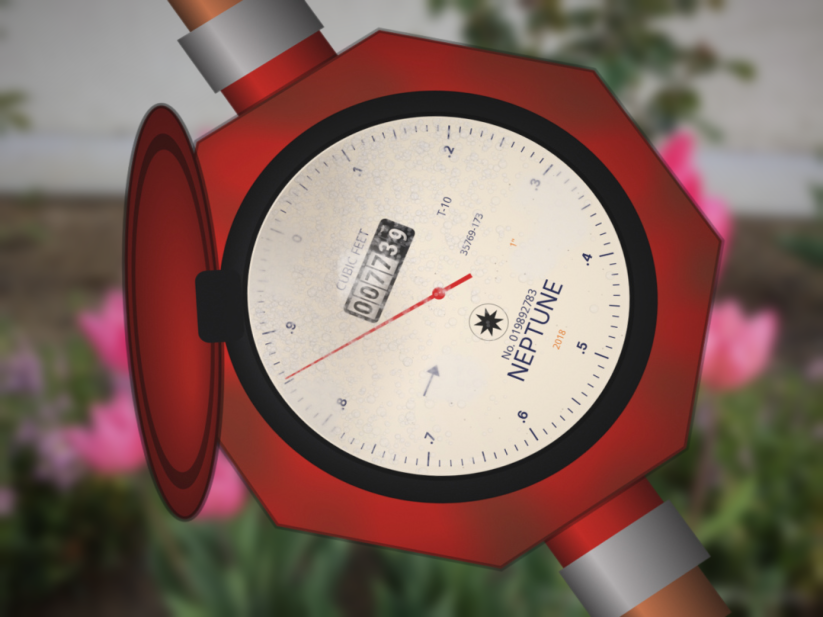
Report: **7738.85** ft³
